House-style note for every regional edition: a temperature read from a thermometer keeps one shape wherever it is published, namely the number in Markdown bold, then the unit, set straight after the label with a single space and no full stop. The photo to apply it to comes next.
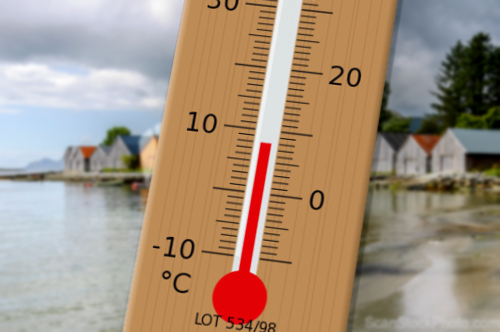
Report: **8** °C
